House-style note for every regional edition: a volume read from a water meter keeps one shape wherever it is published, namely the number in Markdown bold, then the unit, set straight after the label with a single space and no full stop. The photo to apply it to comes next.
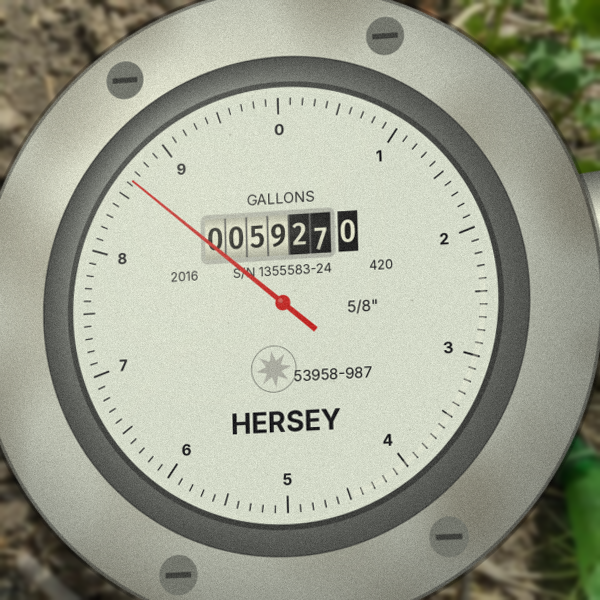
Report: **59268.6** gal
